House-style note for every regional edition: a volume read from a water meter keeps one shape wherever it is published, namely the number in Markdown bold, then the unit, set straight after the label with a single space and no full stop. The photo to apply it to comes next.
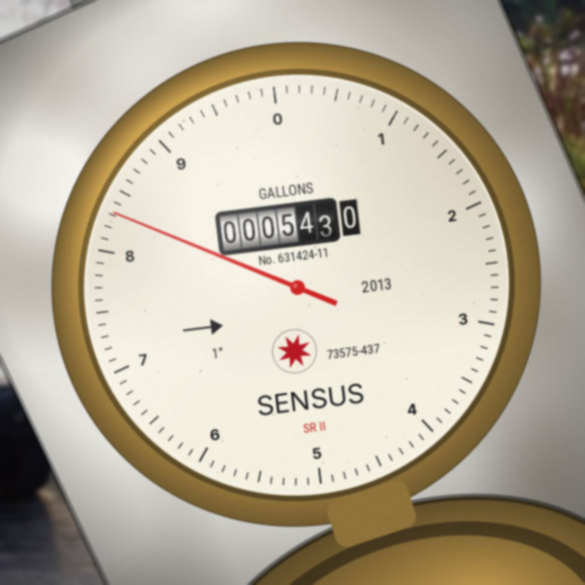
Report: **5428.3** gal
